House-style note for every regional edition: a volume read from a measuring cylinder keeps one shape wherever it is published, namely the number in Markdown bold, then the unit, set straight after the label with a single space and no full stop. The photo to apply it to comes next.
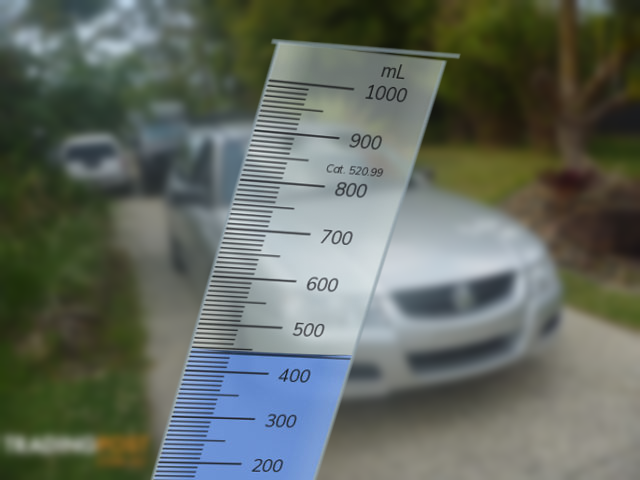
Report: **440** mL
